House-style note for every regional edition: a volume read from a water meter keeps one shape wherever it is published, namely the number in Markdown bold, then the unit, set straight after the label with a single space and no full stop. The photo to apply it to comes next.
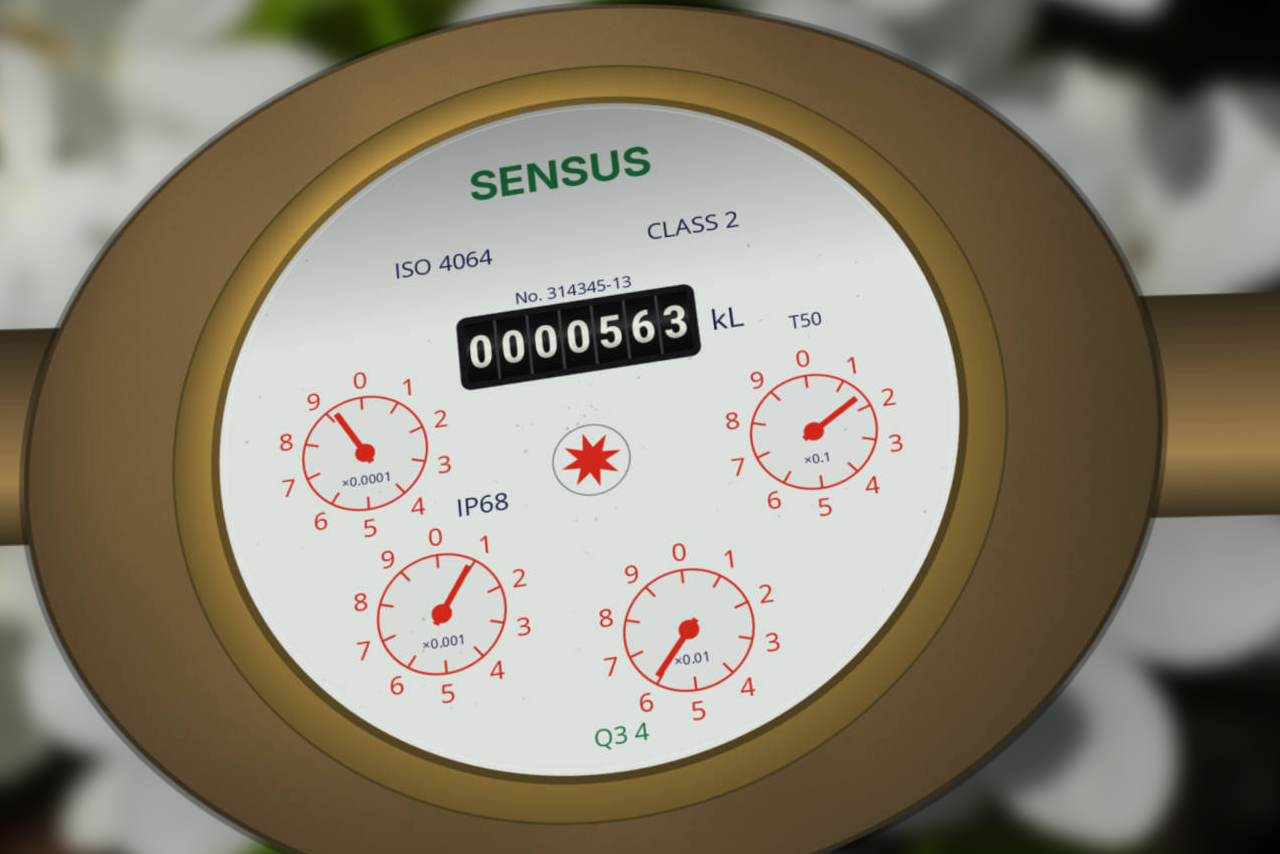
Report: **563.1609** kL
